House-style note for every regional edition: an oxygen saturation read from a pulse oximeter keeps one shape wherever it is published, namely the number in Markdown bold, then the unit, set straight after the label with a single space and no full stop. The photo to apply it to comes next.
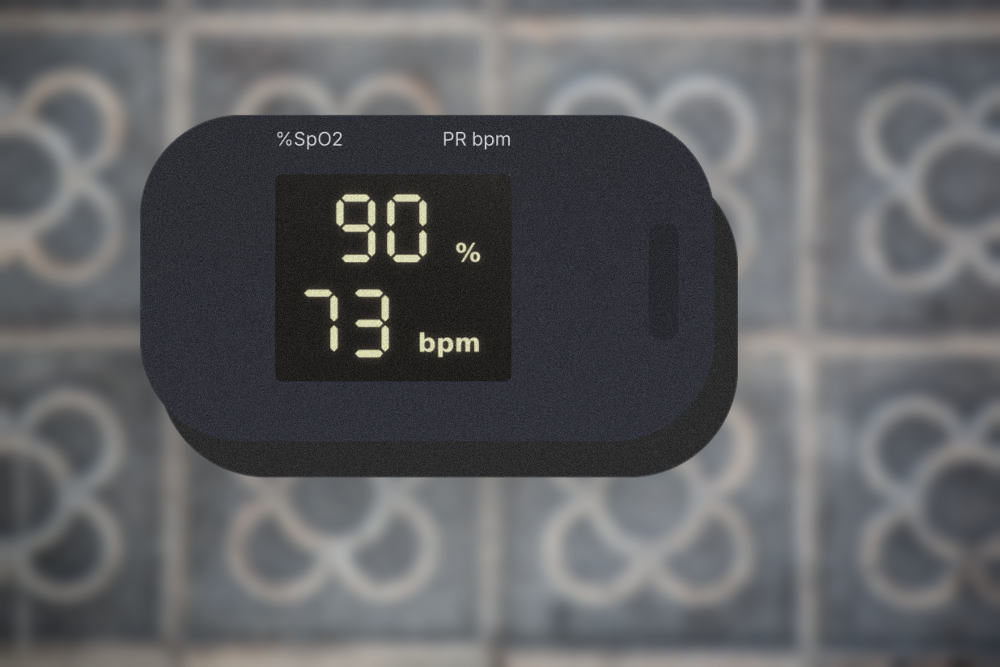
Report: **90** %
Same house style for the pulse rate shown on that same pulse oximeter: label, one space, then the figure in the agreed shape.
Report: **73** bpm
